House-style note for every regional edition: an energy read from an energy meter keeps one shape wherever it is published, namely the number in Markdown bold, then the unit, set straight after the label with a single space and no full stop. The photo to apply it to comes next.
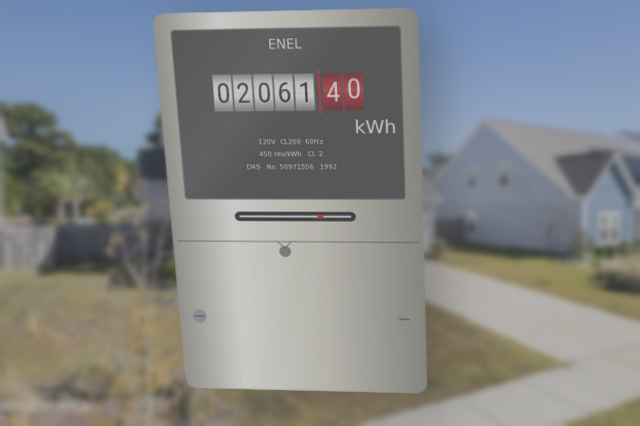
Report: **2061.40** kWh
